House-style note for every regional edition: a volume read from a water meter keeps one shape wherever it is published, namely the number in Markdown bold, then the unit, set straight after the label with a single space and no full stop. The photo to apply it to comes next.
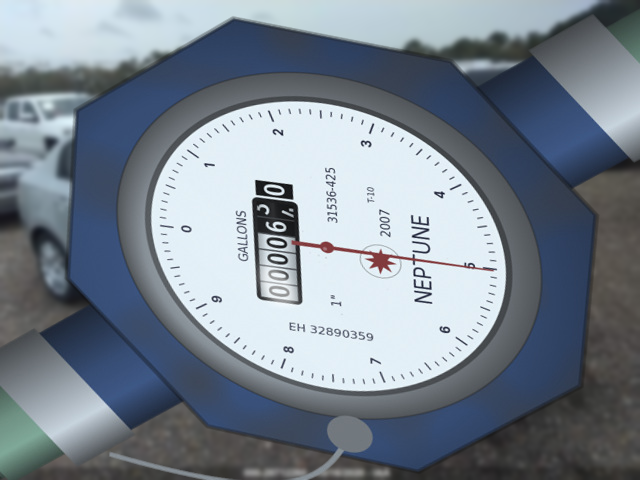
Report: **635.0** gal
